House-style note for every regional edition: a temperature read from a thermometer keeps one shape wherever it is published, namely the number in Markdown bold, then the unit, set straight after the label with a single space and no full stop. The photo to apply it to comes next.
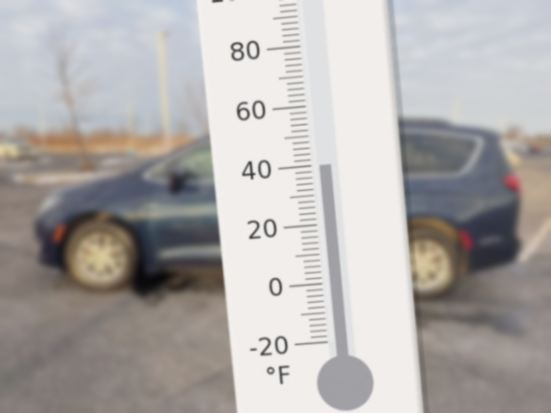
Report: **40** °F
